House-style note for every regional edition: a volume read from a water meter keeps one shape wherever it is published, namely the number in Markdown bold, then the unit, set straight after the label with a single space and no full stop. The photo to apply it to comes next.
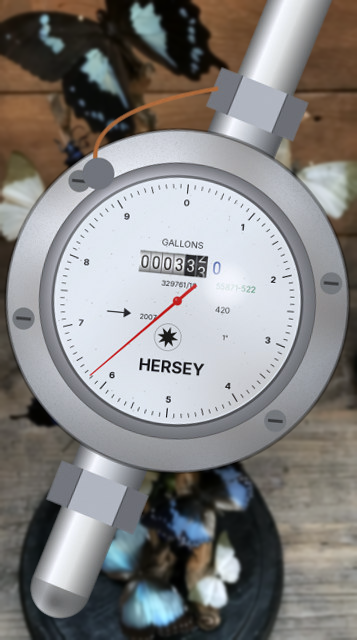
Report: **3326.2** gal
